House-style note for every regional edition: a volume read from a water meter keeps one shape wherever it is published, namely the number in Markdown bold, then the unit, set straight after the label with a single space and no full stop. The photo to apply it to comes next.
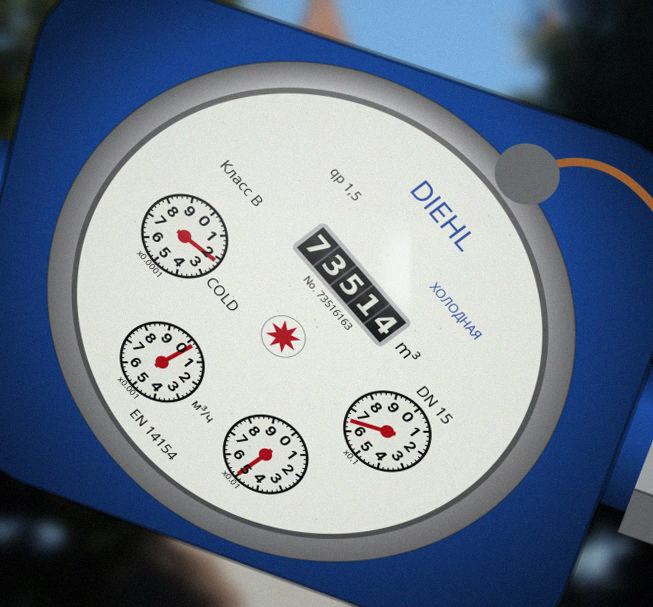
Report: **73514.6502** m³
